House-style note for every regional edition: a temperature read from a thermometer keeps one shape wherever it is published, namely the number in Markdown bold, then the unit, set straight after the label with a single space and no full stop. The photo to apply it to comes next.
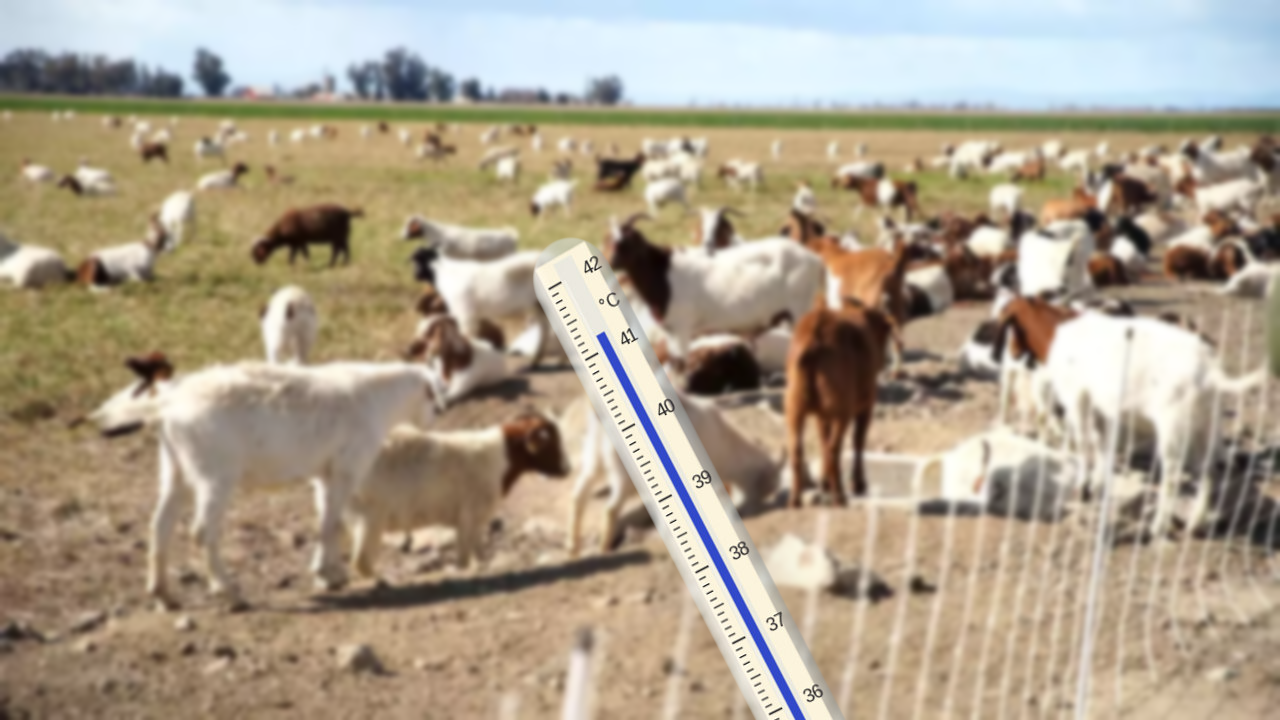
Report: **41.2** °C
